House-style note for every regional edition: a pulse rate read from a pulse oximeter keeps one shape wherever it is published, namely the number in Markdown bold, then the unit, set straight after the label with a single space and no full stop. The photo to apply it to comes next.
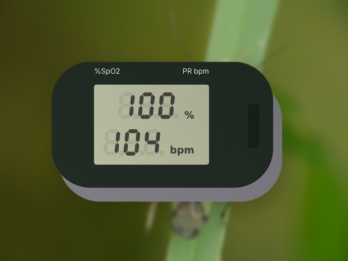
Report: **104** bpm
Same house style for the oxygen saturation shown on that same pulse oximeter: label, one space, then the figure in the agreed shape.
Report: **100** %
